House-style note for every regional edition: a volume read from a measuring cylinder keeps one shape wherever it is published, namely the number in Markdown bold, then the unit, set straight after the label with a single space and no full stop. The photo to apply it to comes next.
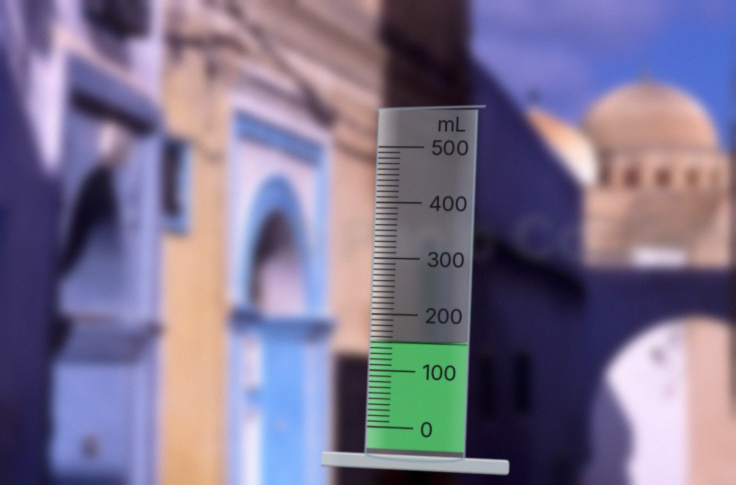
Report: **150** mL
